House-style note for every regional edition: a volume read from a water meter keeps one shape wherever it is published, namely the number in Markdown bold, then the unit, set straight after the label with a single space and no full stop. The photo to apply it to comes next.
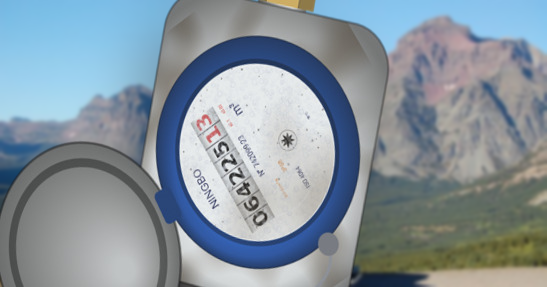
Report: **64225.13** m³
